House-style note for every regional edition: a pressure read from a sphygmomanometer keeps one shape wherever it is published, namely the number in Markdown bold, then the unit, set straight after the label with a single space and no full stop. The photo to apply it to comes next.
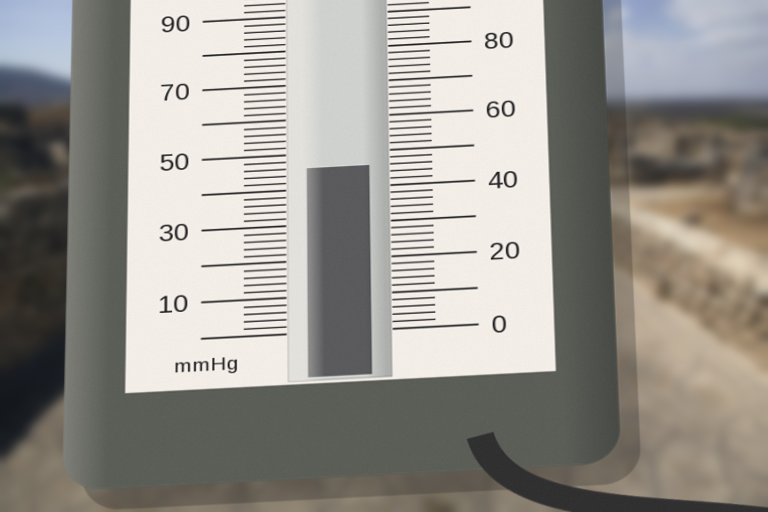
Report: **46** mmHg
